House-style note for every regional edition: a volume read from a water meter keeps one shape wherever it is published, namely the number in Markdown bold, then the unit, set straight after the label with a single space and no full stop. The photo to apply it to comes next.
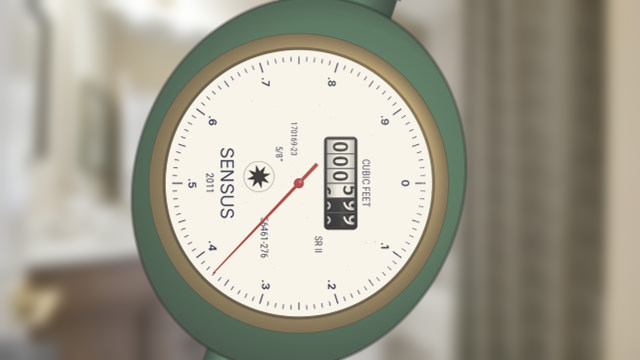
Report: **599.37** ft³
